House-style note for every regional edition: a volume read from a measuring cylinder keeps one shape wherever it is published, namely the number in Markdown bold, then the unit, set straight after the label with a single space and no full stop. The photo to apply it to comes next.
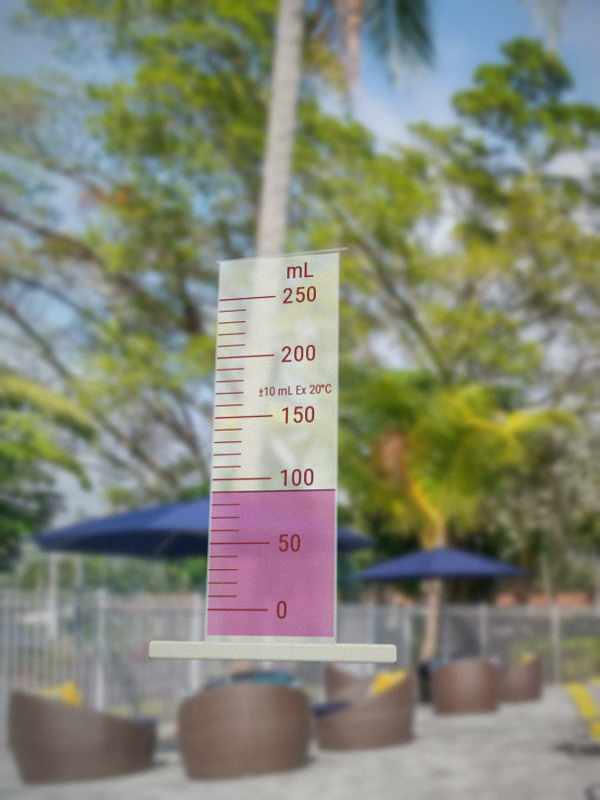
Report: **90** mL
